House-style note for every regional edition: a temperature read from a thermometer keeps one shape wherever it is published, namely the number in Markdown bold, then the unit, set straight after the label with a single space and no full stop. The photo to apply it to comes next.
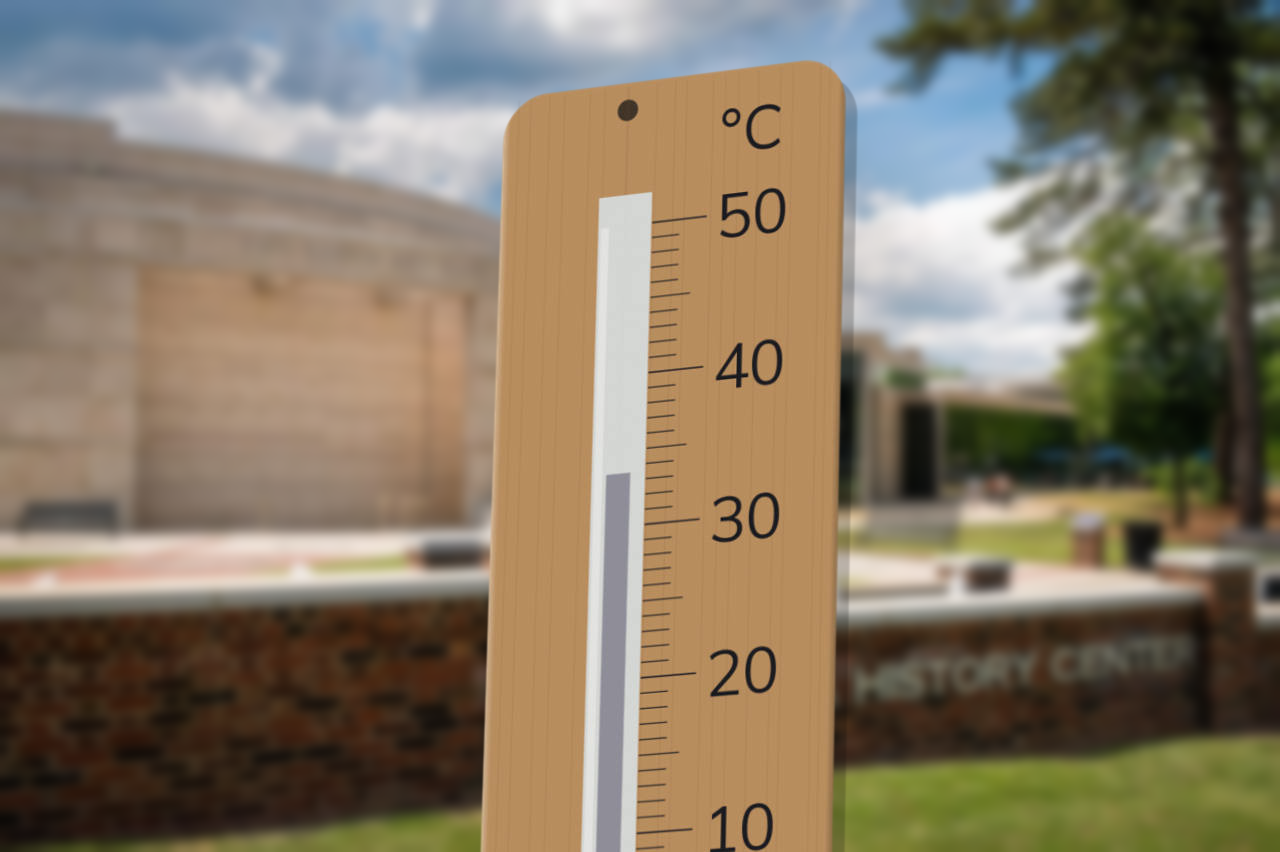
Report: **33.5** °C
